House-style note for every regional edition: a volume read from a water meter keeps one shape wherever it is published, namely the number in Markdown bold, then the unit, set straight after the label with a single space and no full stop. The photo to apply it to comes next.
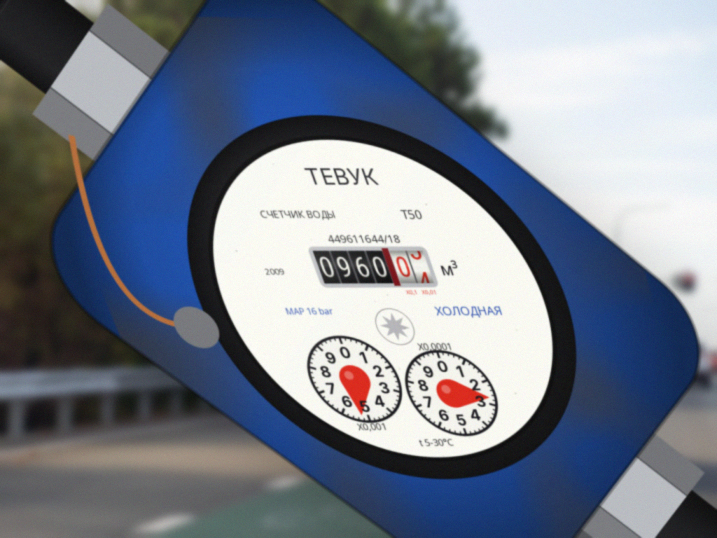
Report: **960.0352** m³
